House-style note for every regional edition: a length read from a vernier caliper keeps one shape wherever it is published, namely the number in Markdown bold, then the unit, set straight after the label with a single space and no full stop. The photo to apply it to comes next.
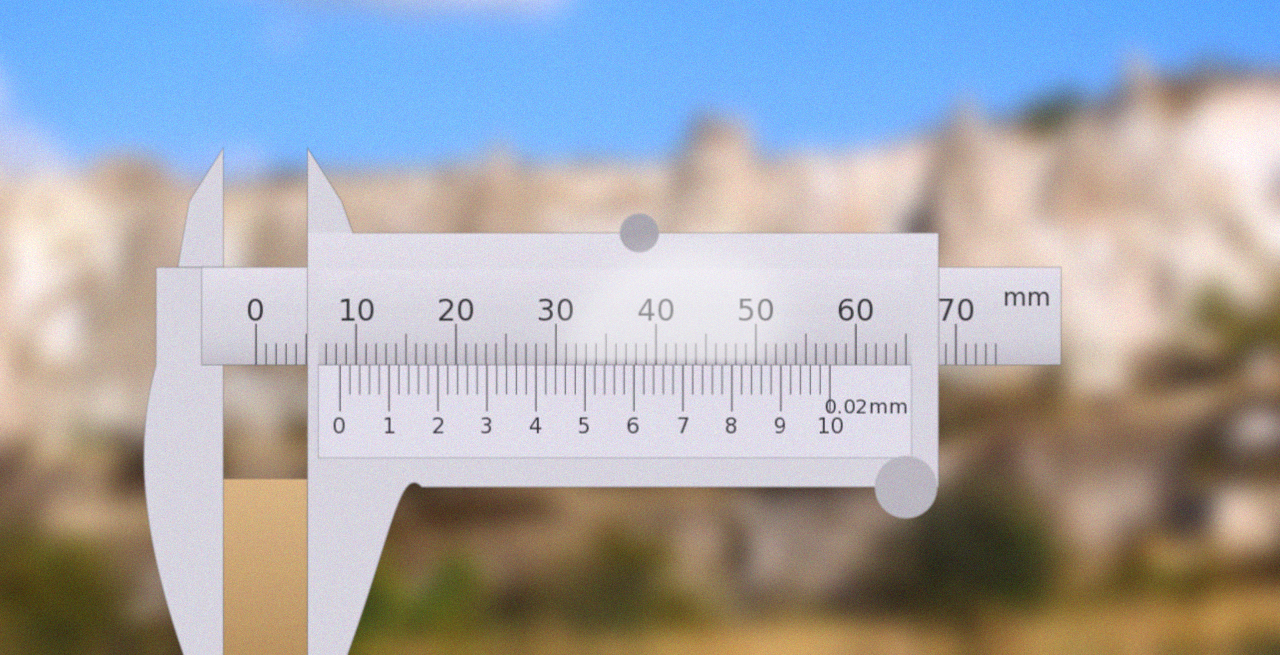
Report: **8.4** mm
